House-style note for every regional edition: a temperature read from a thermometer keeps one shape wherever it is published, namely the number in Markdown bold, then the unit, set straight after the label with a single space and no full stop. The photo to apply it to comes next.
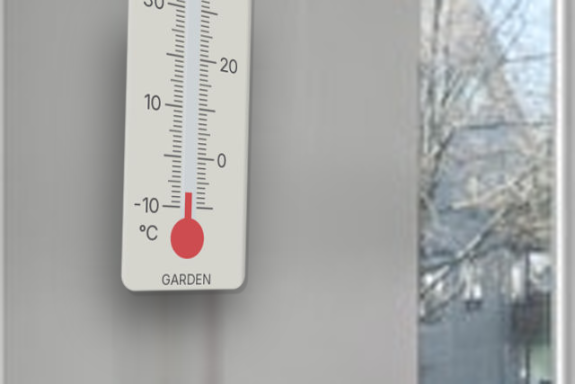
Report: **-7** °C
